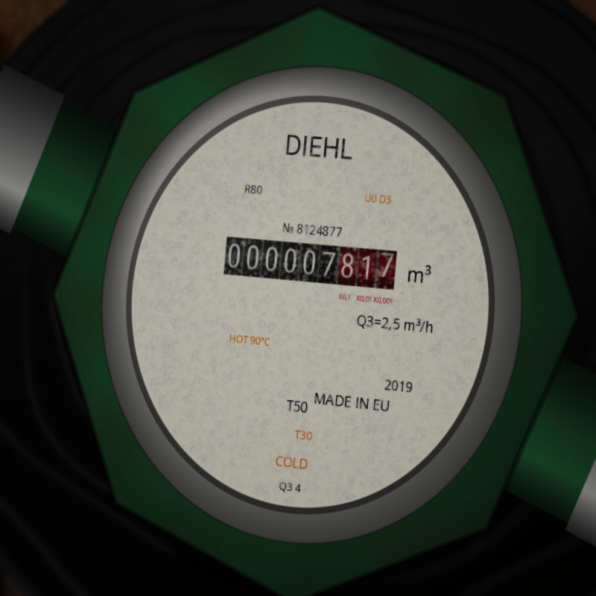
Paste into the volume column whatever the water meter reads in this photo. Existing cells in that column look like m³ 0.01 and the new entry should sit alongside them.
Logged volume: m³ 7.817
